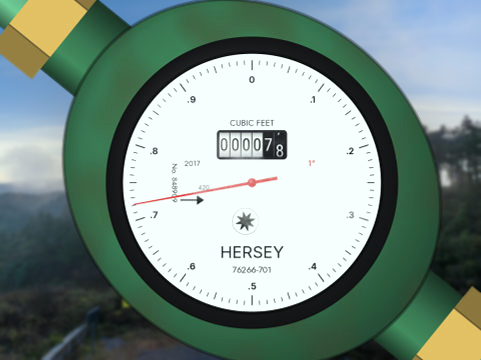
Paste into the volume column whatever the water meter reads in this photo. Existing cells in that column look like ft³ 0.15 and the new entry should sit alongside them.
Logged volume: ft³ 77.72
